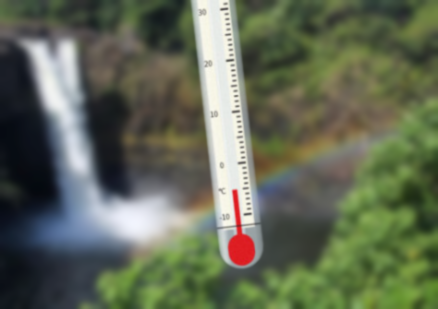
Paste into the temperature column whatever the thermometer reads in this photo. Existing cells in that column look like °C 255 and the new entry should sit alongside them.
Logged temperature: °C -5
